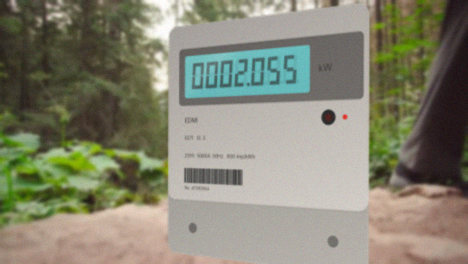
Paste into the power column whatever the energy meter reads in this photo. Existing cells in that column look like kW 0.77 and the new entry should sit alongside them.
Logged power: kW 2.055
